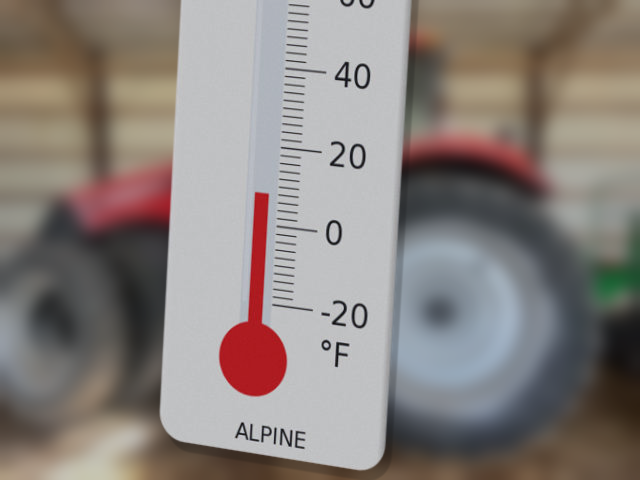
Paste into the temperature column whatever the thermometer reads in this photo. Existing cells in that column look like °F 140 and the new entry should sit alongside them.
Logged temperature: °F 8
